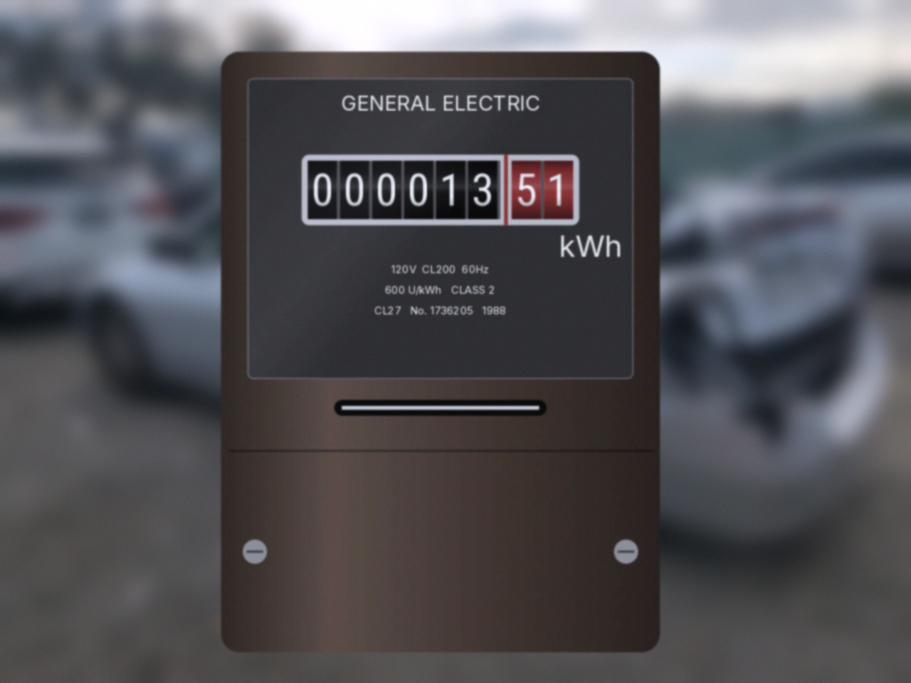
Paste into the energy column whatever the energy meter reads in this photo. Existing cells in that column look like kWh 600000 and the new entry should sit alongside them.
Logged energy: kWh 13.51
